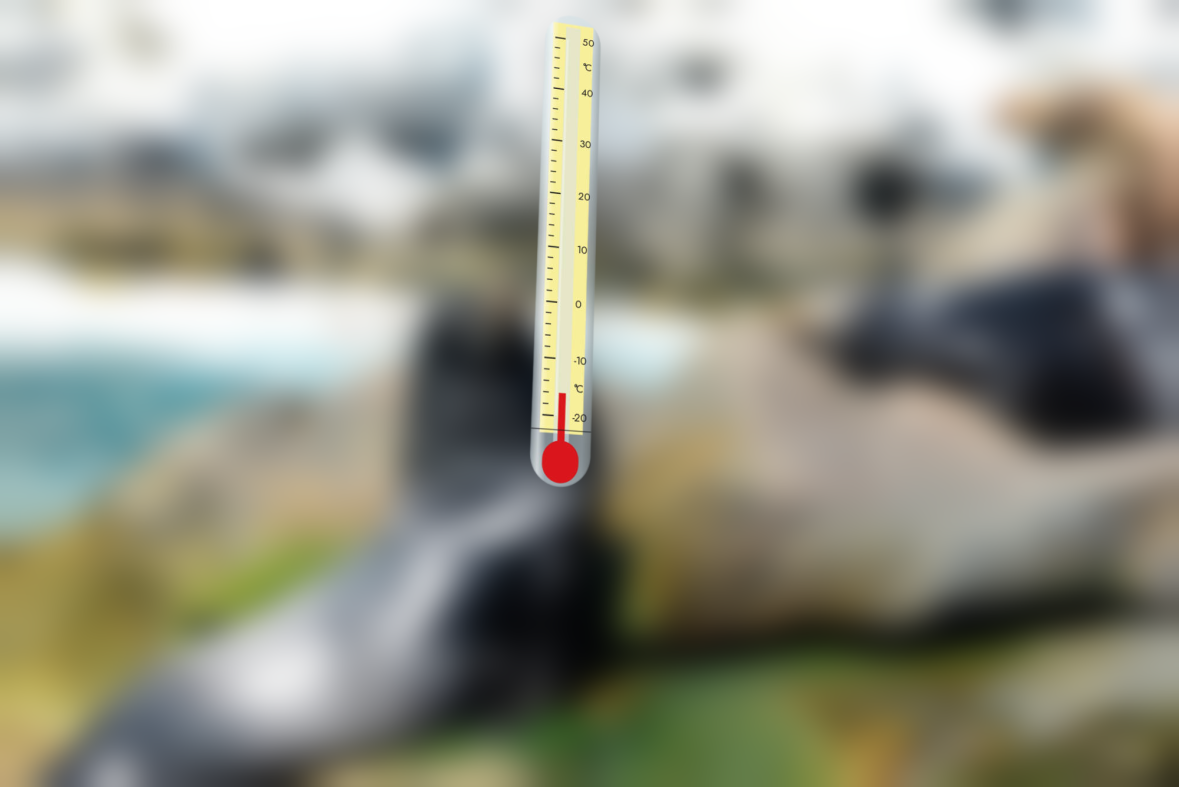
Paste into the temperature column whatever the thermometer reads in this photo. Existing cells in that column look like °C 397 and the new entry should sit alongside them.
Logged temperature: °C -16
